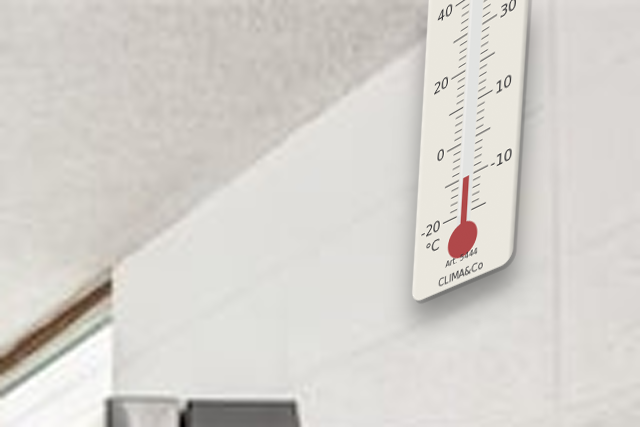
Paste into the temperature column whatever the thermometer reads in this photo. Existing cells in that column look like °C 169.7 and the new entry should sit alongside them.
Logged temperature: °C -10
